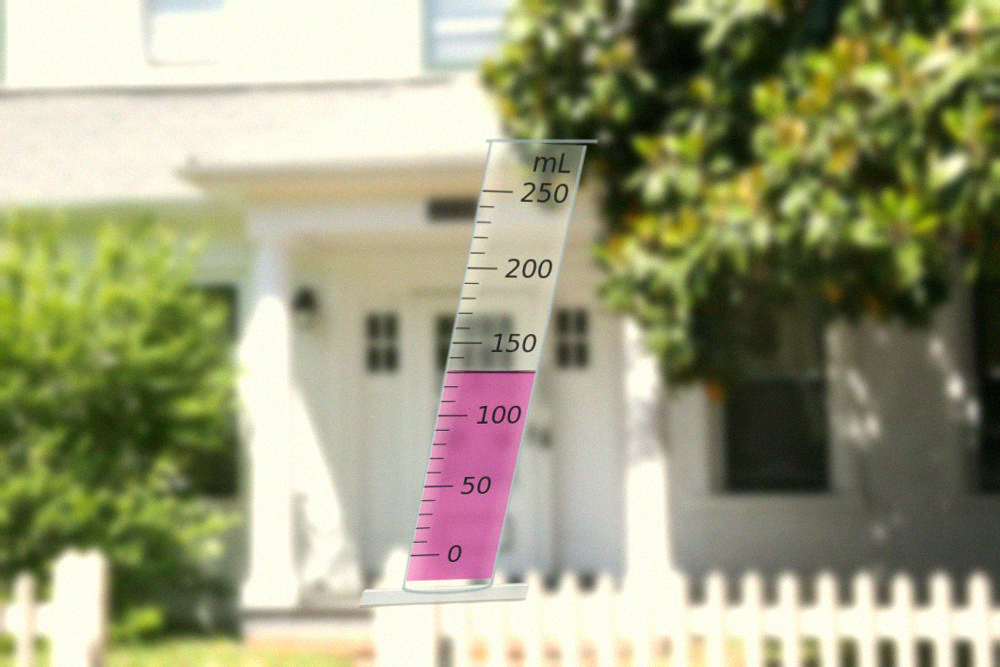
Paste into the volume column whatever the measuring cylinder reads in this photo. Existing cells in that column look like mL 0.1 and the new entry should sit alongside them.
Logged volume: mL 130
